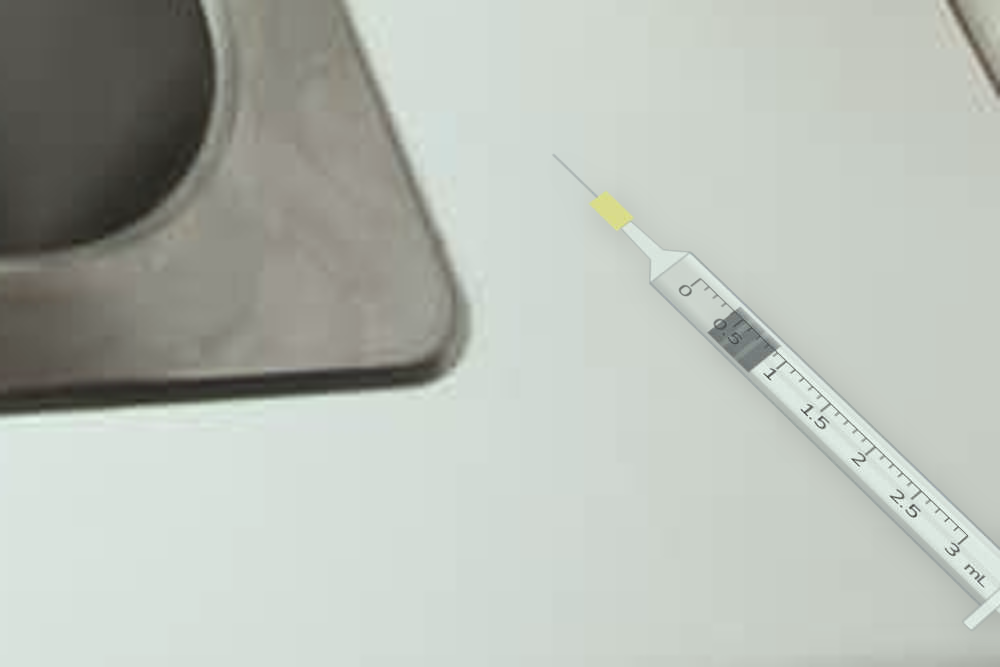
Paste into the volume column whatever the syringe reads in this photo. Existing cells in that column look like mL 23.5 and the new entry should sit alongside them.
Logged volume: mL 0.4
